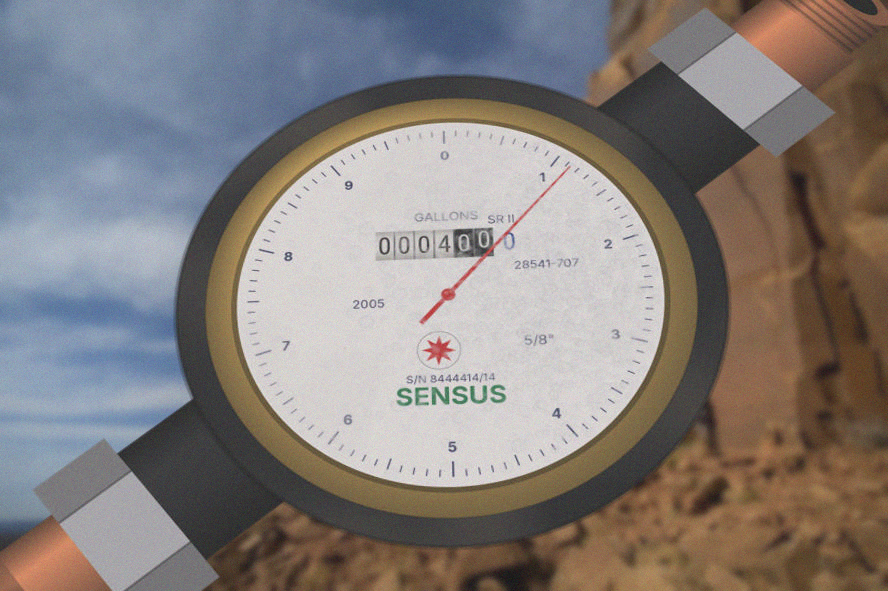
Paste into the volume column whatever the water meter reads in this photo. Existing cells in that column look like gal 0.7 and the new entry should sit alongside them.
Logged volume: gal 4001.1
